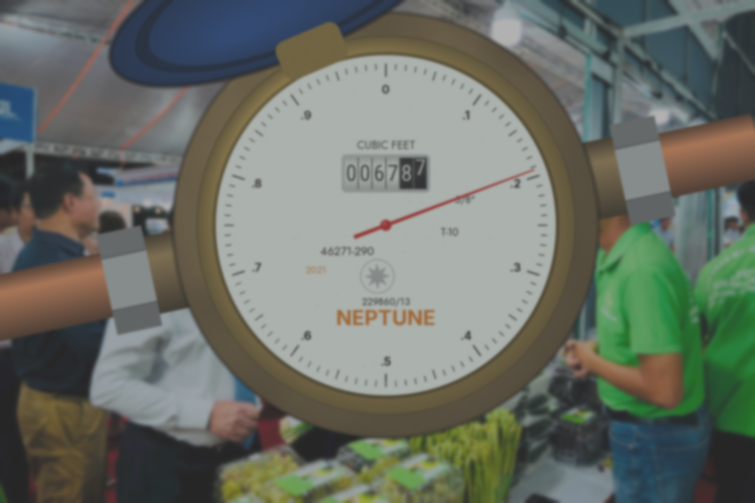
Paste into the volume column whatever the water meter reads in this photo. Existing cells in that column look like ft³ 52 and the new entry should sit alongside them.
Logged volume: ft³ 6787.19
